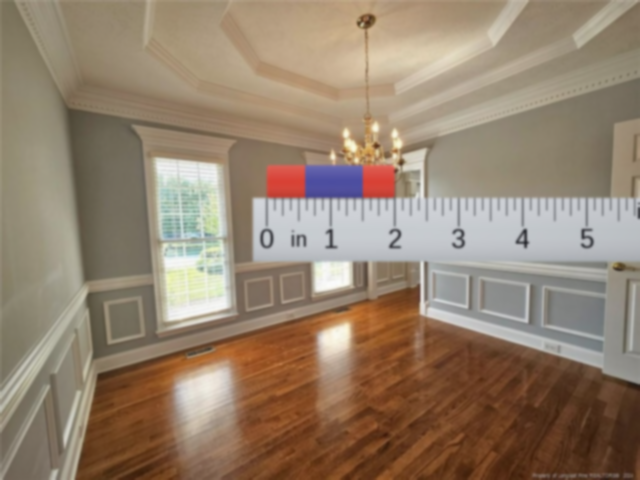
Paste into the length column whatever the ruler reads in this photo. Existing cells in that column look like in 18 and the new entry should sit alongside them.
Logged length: in 2
